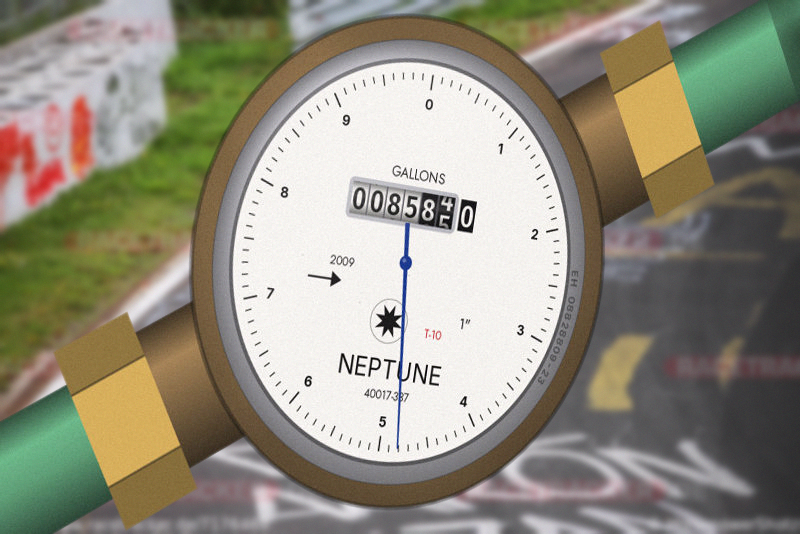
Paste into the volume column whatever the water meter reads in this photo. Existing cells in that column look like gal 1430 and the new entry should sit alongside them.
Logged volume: gal 85844.8
